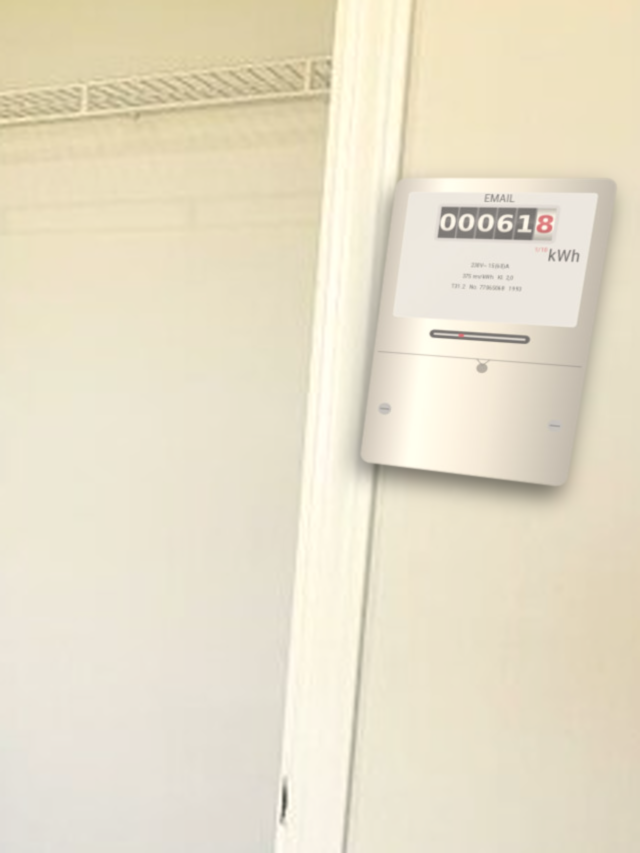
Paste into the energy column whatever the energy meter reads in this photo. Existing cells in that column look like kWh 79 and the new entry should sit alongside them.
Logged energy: kWh 61.8
